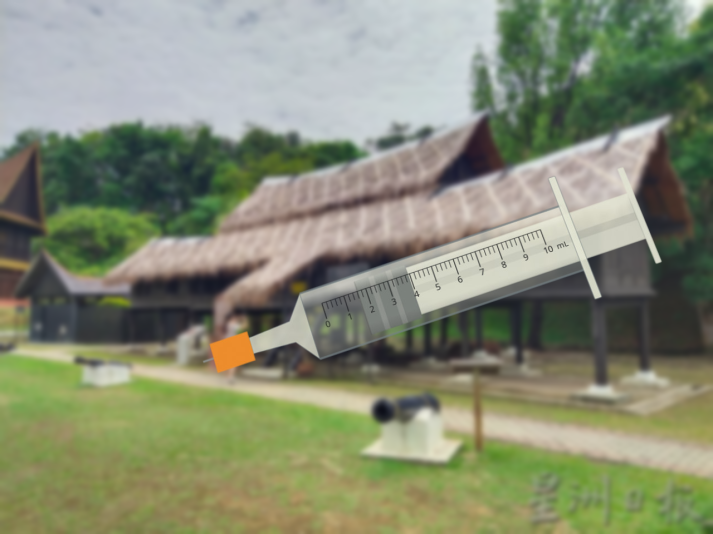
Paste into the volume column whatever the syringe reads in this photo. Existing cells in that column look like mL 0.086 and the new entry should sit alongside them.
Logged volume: mL 1.6
